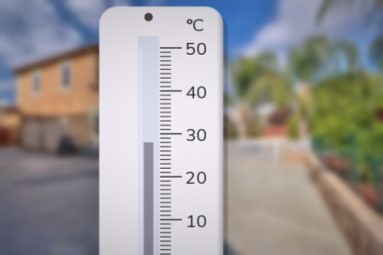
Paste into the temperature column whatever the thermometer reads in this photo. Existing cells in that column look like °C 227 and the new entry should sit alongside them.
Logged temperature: °C 28
